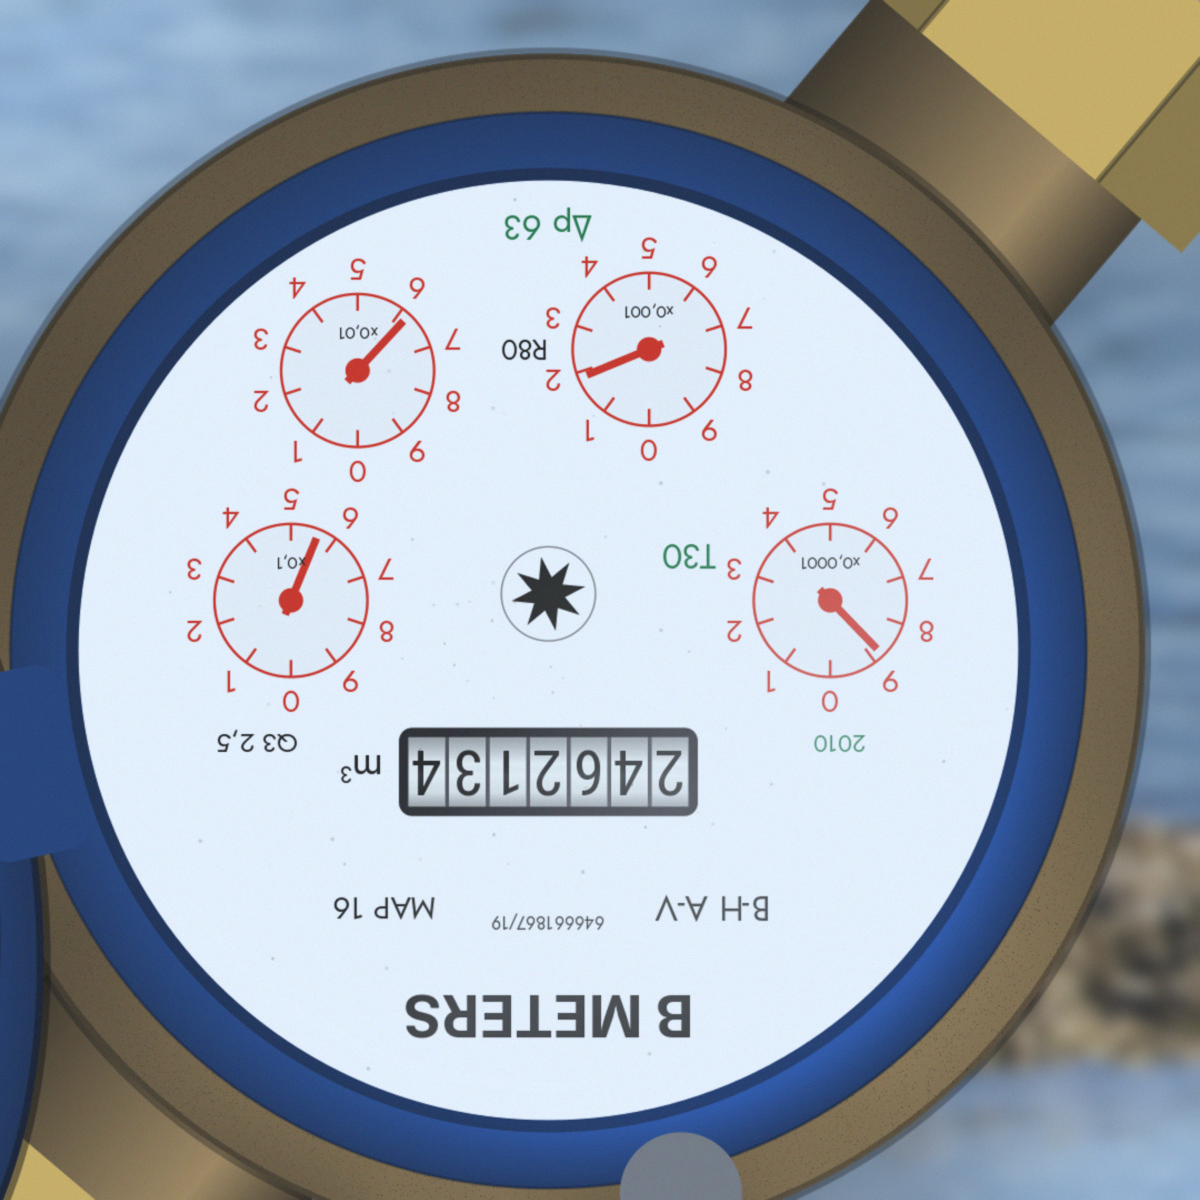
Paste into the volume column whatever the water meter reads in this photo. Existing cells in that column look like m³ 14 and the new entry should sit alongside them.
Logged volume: m³ 2462134.5618
